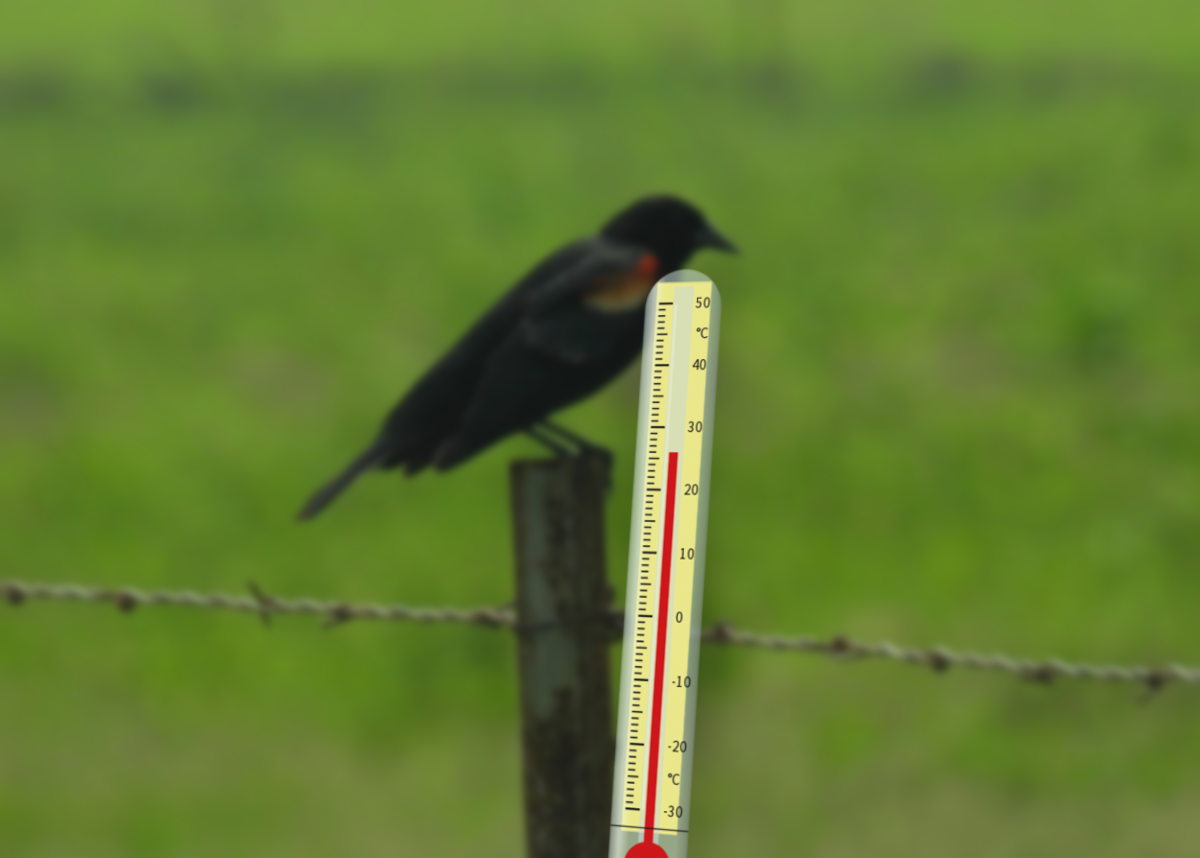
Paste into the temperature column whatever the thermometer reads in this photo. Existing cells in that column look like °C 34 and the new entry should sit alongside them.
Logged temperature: °C 26
